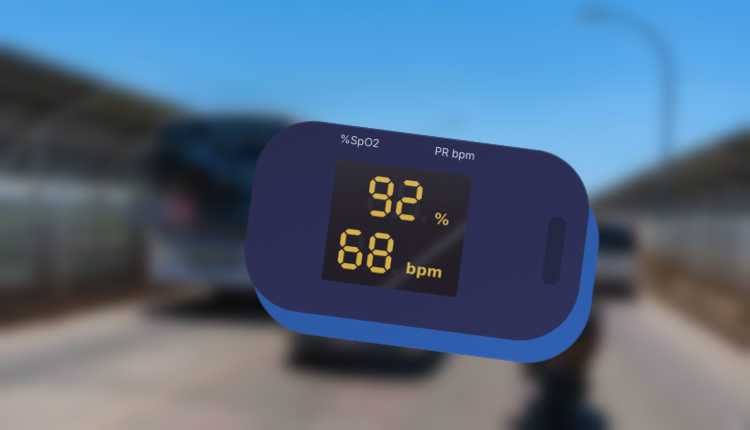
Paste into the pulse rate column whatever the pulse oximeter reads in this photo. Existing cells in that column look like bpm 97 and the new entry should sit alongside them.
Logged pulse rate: bpm 68
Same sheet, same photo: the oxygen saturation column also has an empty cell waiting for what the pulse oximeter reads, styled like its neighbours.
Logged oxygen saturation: % 92
